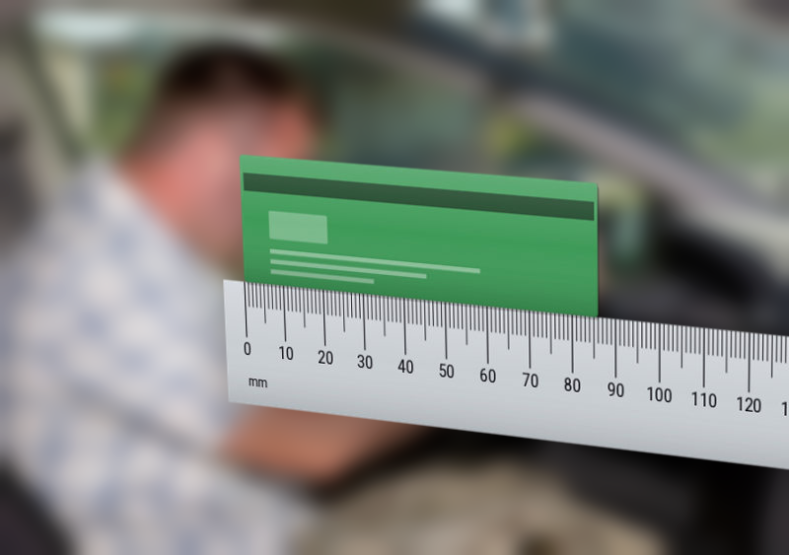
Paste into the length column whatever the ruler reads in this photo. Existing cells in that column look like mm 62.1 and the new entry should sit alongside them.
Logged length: mm 86
